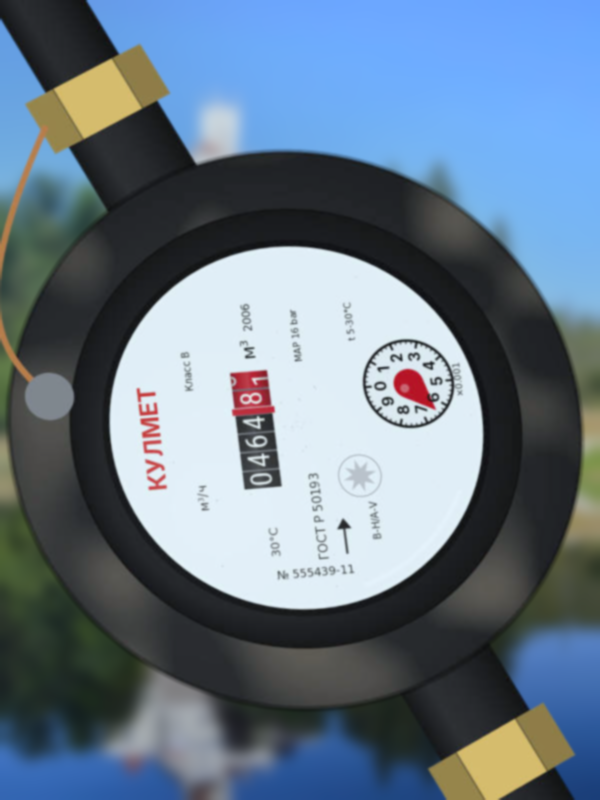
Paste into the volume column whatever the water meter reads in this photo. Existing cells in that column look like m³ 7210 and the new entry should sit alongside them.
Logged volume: m³ 464.806
